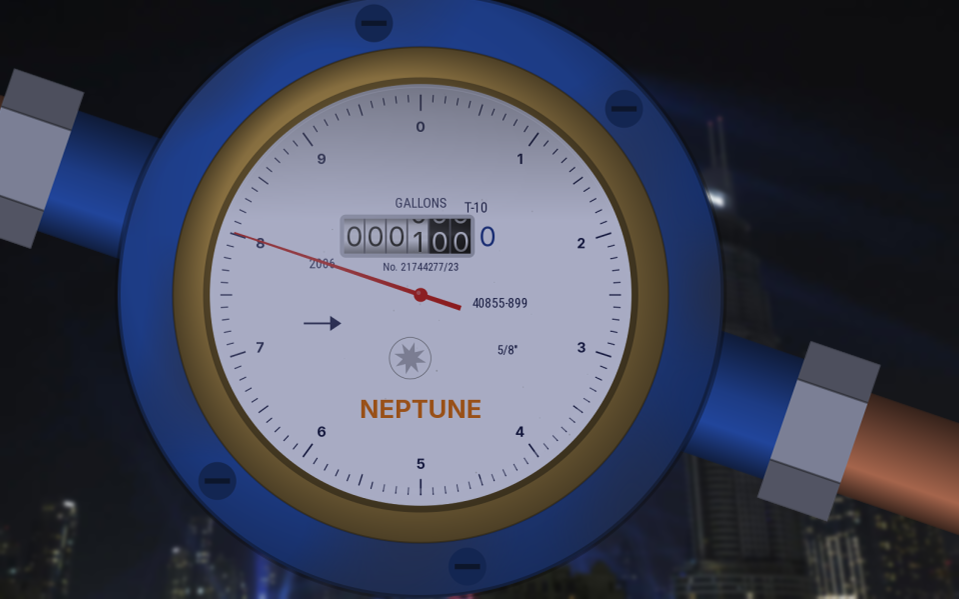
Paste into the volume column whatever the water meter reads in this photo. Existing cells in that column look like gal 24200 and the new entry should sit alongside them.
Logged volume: gal 998.0
